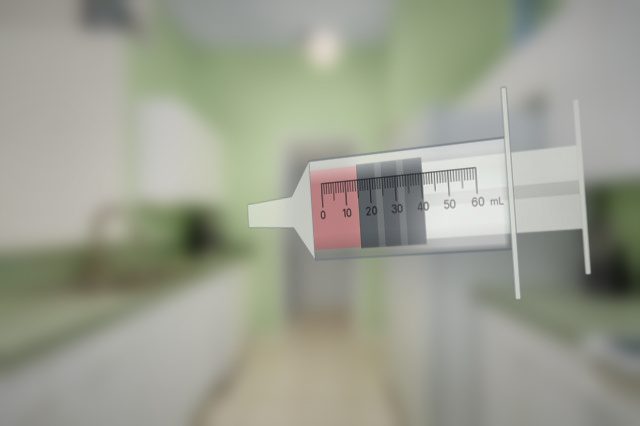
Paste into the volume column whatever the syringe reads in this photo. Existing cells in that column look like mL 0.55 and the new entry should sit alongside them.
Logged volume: mL 15
